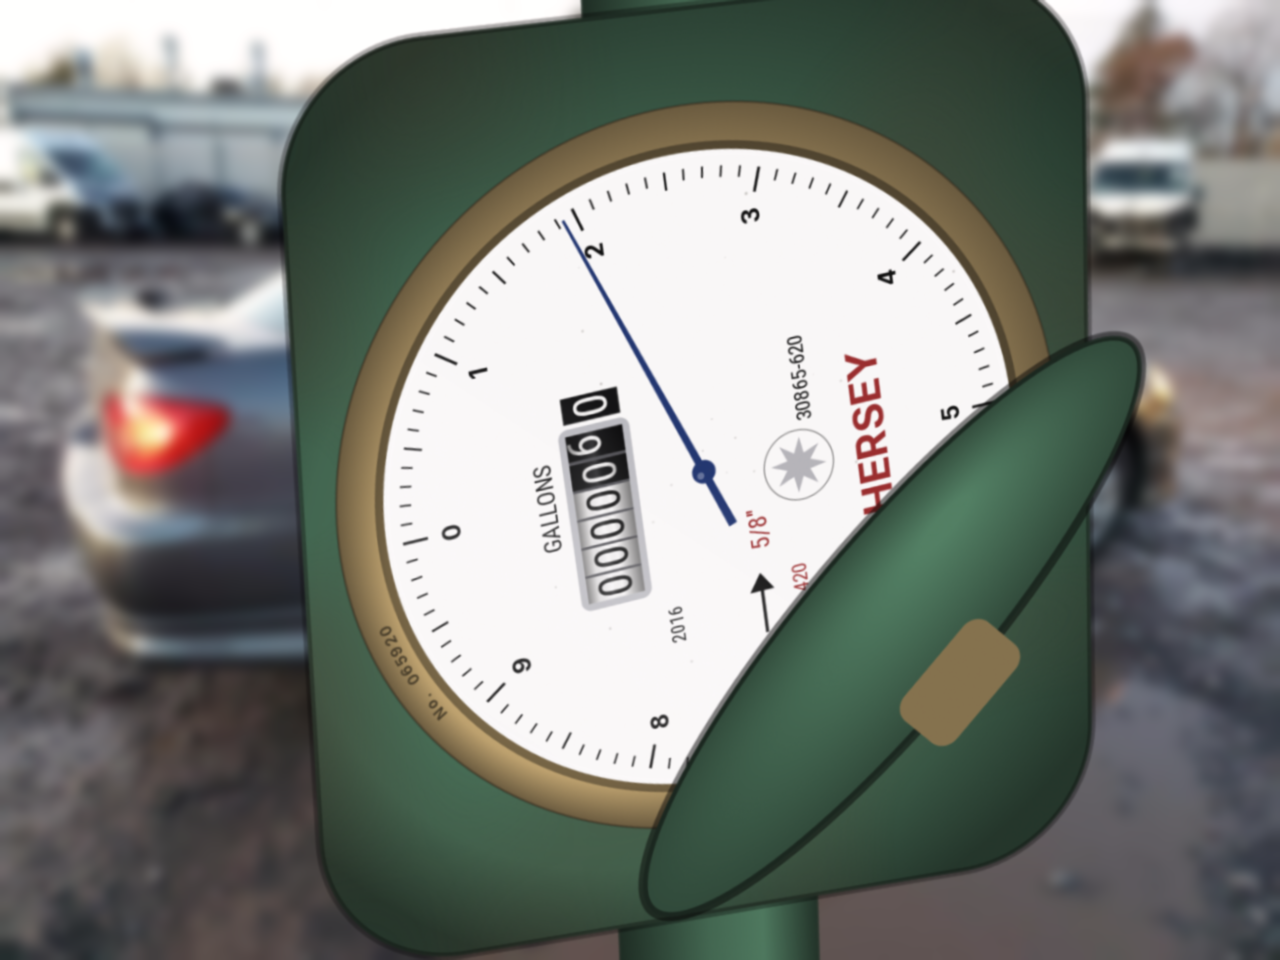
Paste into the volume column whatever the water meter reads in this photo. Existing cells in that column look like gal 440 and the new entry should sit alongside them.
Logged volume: gal 61.9
